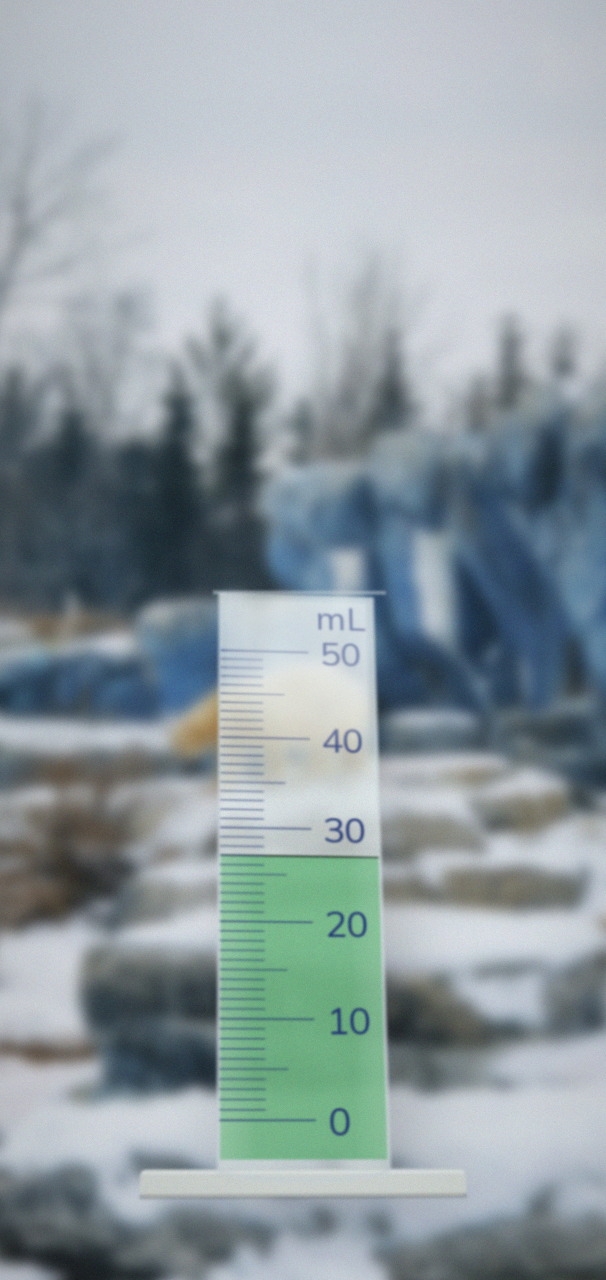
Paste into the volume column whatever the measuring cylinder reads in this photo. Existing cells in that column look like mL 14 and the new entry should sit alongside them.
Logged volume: mL 27
